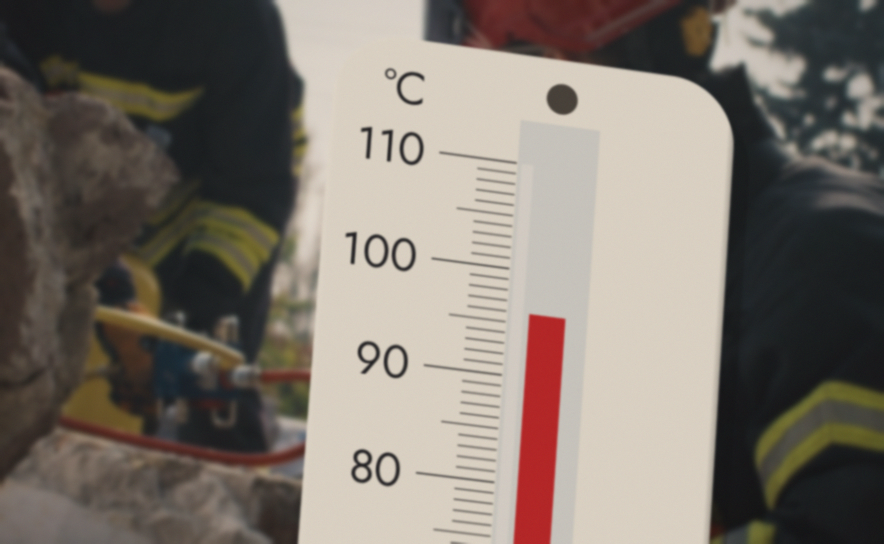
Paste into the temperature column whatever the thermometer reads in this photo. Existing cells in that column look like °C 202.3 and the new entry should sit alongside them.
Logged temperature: °C 96
